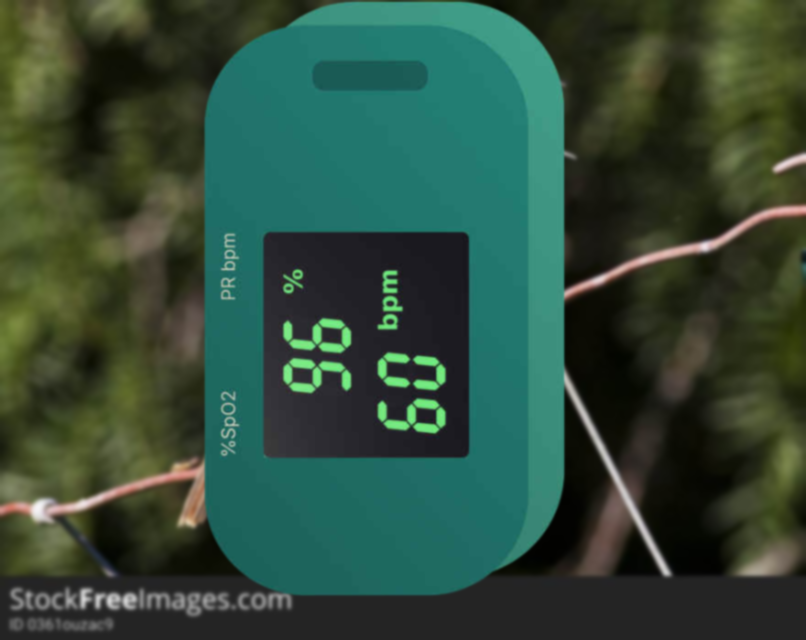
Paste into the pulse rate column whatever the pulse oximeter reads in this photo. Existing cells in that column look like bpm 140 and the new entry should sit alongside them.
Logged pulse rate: bpm 60
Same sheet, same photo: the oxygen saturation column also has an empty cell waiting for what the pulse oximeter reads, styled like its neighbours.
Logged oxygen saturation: % 96
